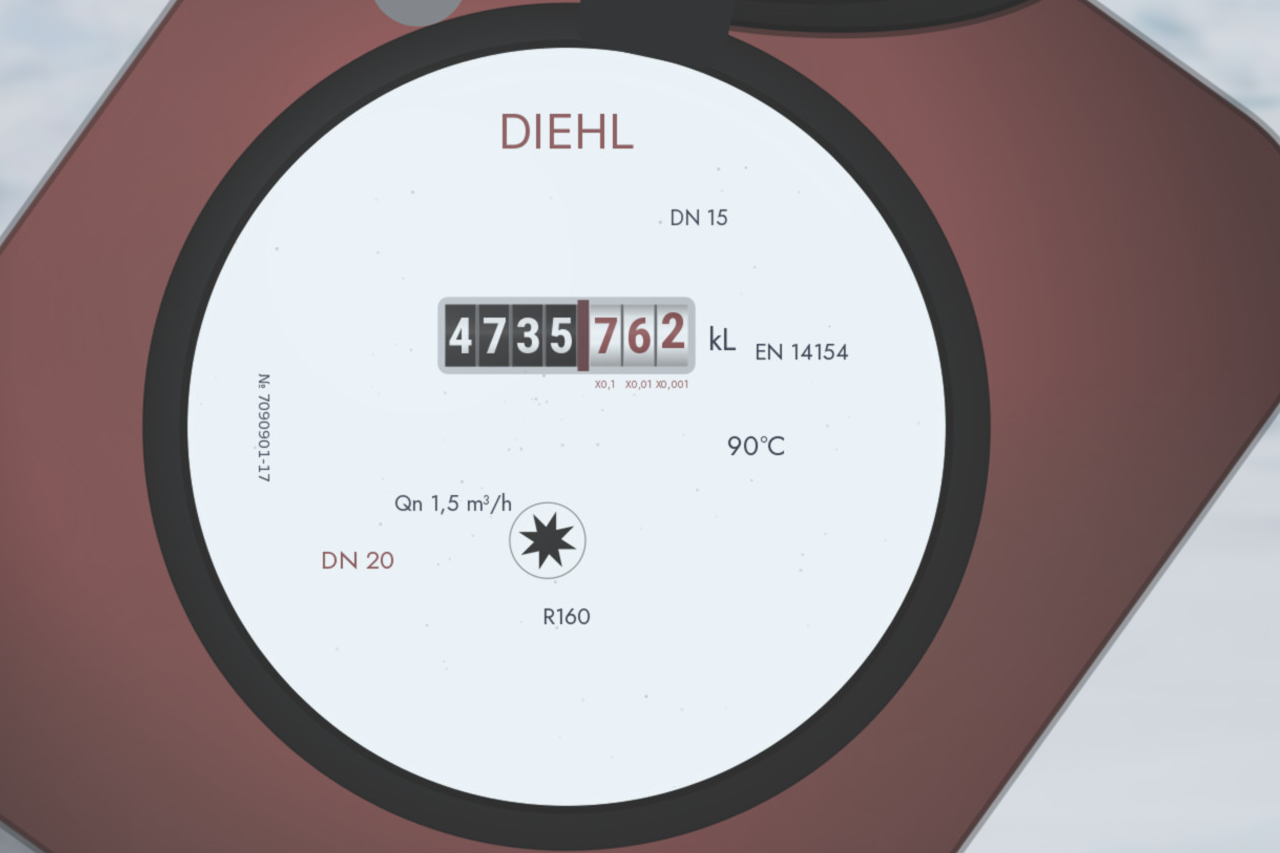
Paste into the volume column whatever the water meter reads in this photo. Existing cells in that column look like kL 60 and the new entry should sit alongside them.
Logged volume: kL 4735.762
